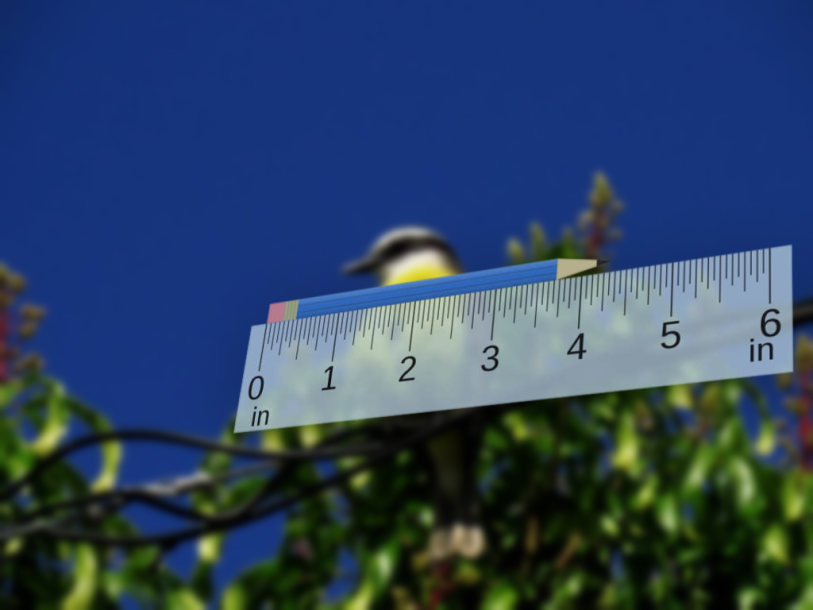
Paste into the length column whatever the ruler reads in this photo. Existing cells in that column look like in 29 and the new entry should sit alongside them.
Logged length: in 4.3125
